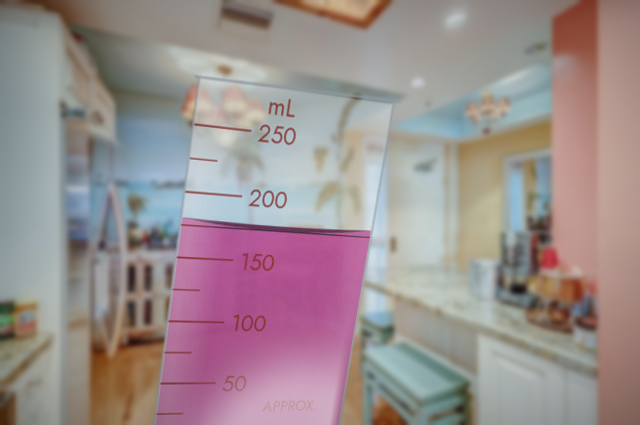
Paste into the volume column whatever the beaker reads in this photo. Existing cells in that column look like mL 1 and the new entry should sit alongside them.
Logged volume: mL 175
